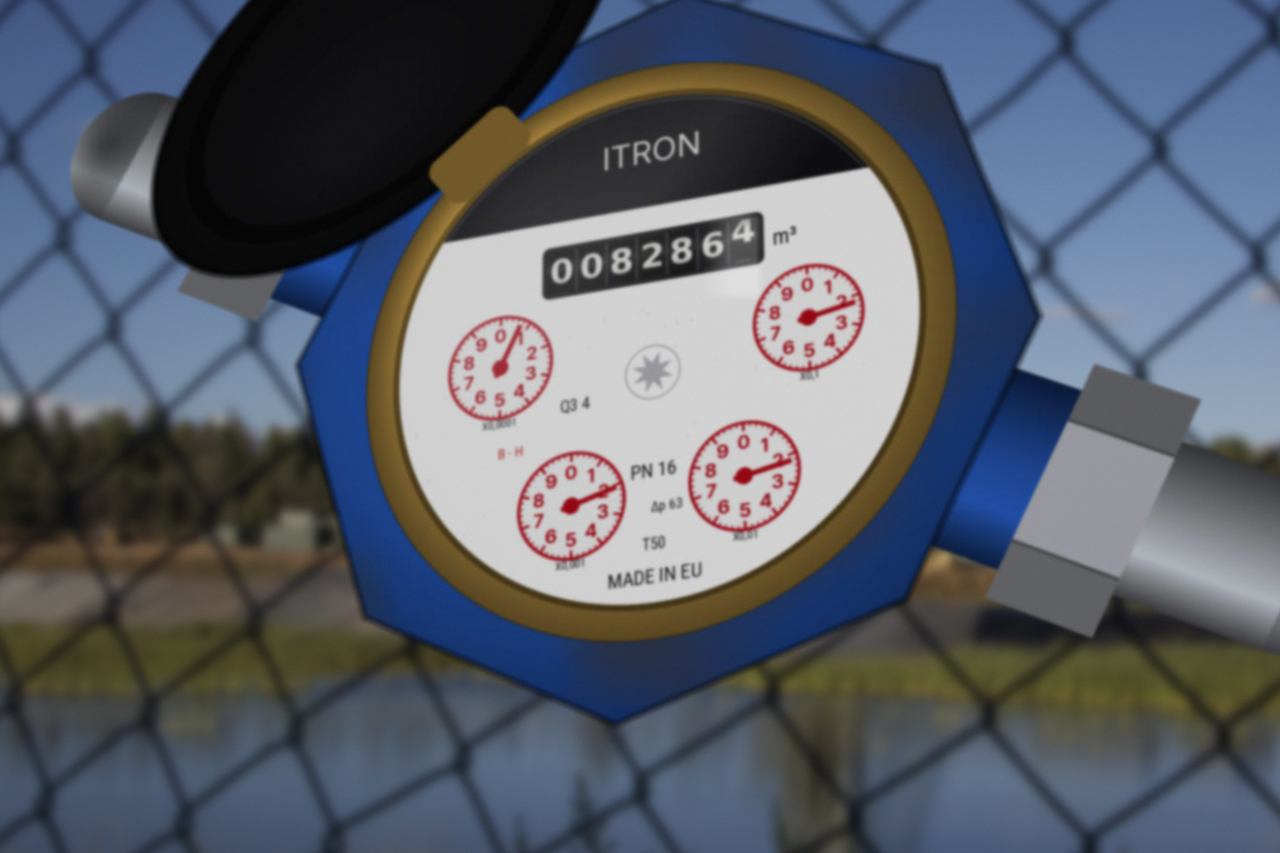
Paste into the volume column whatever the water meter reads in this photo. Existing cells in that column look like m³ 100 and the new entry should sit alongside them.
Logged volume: m³ 82864.2220
